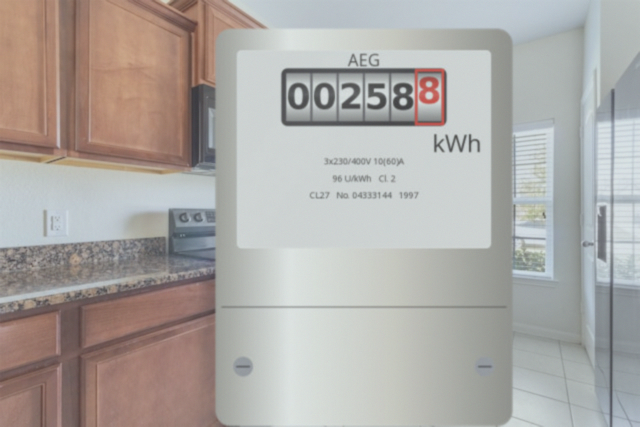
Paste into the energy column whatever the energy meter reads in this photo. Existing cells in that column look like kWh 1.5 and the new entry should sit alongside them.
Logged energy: kWh 258.8
